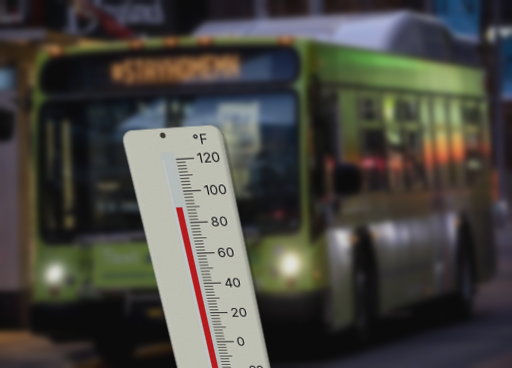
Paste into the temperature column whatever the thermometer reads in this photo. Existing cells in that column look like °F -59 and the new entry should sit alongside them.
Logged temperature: °F 90
